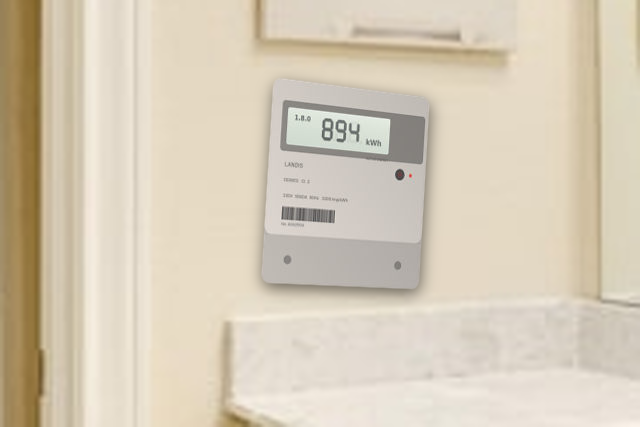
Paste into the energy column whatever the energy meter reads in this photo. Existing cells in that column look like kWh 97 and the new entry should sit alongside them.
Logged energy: kWh 894
